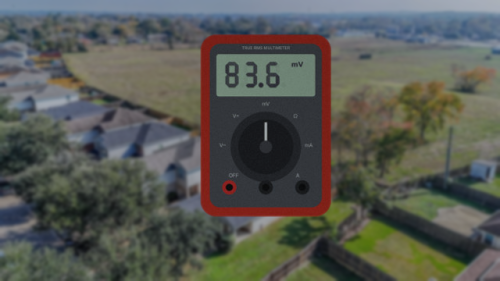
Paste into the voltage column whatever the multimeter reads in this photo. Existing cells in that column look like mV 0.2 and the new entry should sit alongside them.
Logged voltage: mV 83.6
